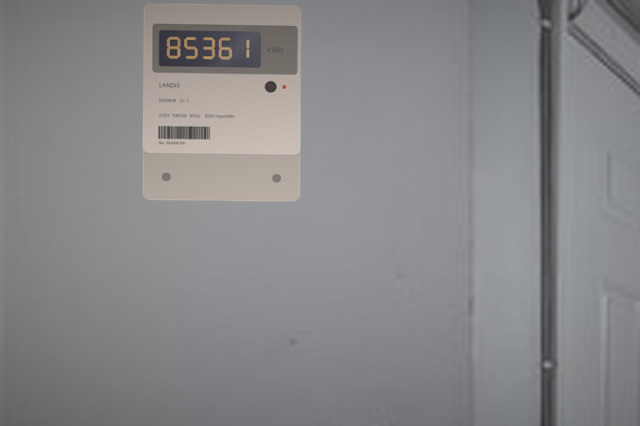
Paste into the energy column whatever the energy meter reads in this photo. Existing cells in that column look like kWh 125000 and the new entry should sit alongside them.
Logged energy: kWh 85361
